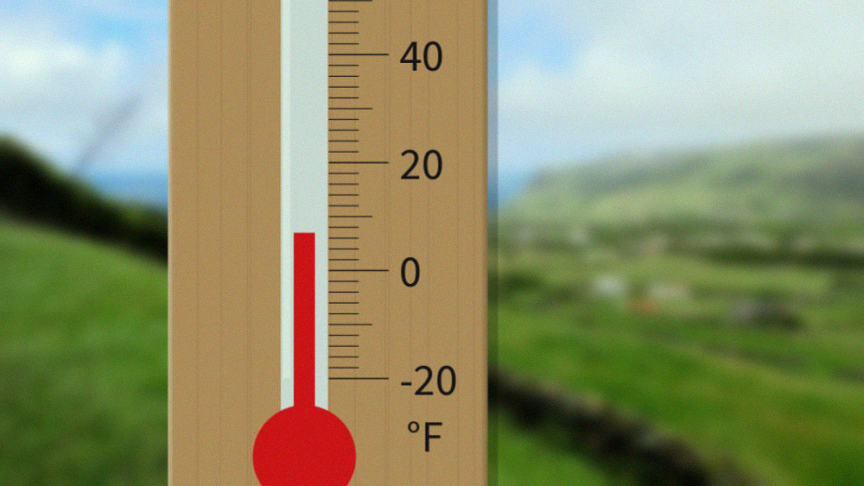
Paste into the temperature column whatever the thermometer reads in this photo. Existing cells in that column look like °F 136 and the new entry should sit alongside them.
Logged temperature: °F 7
